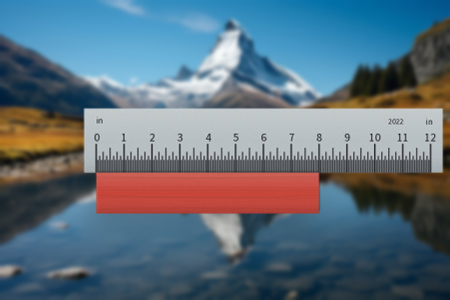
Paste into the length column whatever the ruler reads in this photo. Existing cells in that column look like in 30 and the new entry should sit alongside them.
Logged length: in 8
